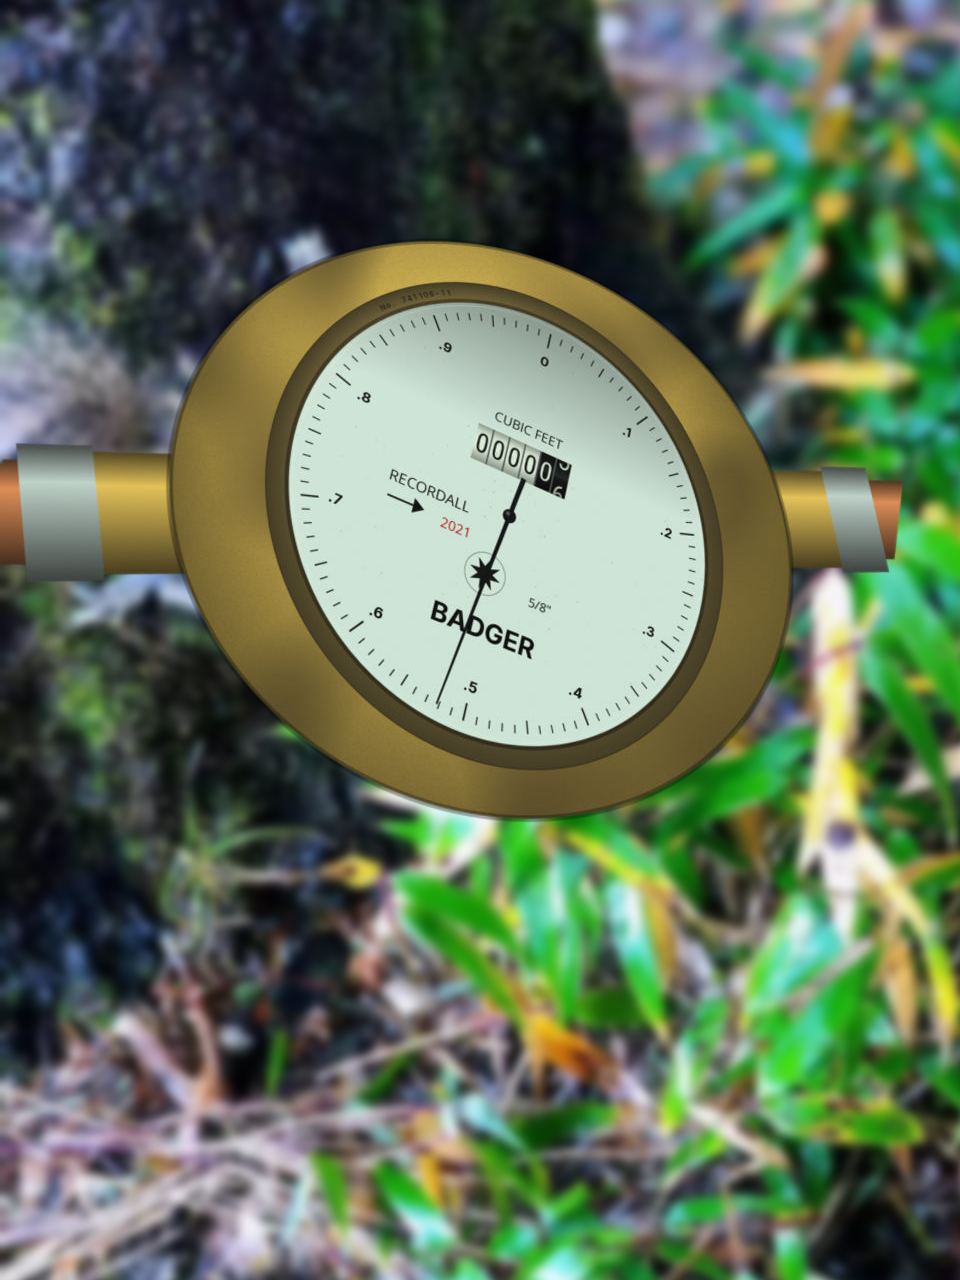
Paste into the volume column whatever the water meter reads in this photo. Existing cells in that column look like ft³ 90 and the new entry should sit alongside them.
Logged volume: ft³ 5.52
